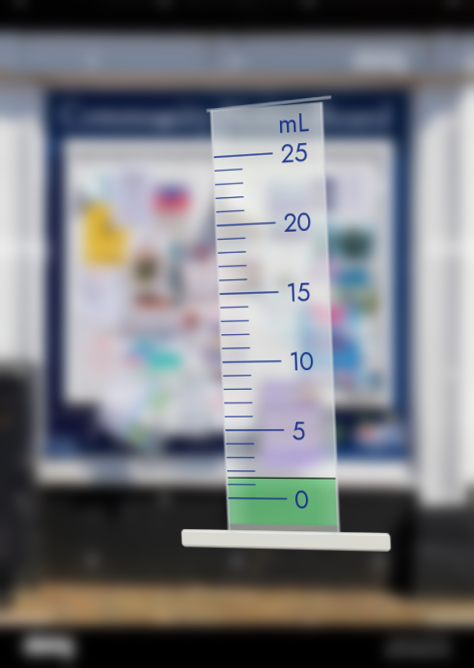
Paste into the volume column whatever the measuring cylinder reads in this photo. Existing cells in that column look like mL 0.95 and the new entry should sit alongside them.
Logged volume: mL 1.5
